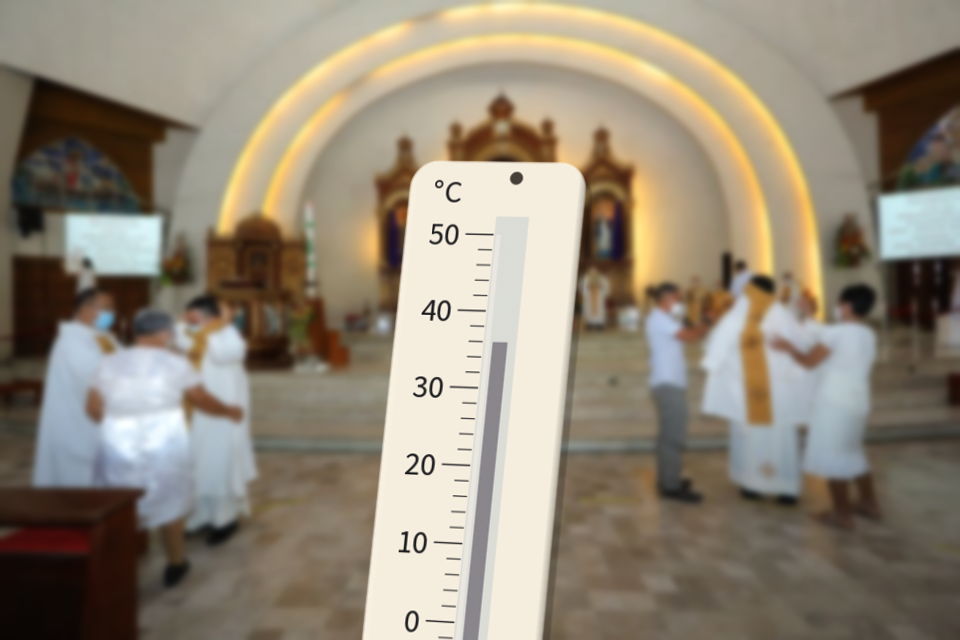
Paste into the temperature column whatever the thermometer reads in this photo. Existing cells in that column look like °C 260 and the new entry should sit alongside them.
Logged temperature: °C 36
